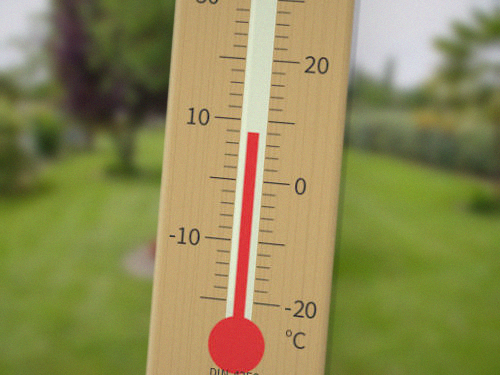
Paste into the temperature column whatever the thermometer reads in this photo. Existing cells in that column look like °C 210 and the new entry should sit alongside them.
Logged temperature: °C 8
